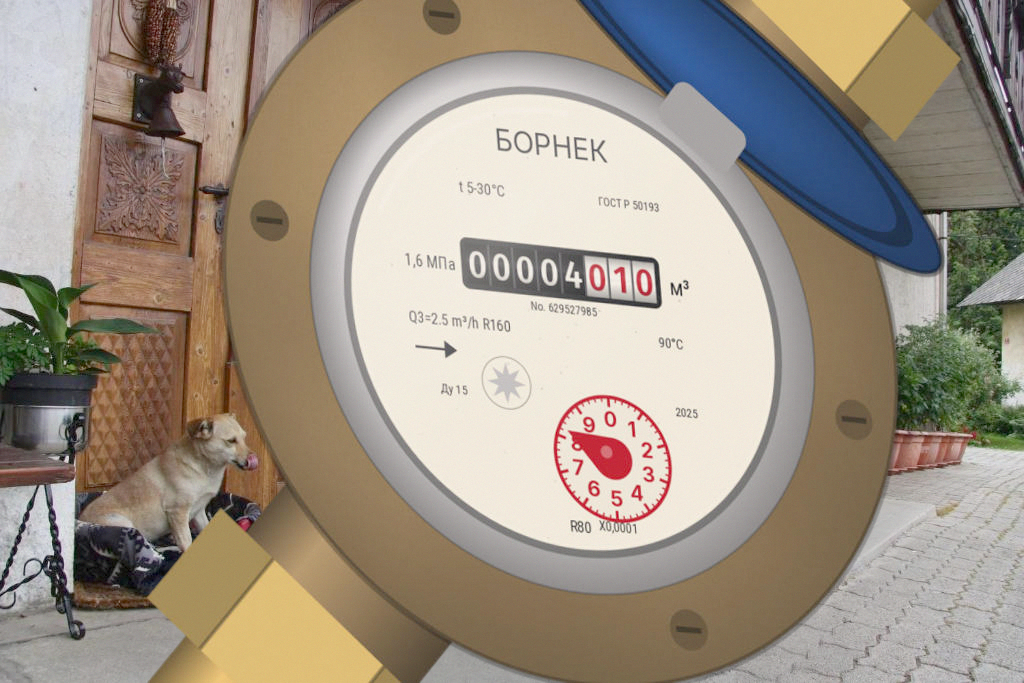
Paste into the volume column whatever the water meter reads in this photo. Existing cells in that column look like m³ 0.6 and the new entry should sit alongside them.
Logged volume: m³ 4.0108
